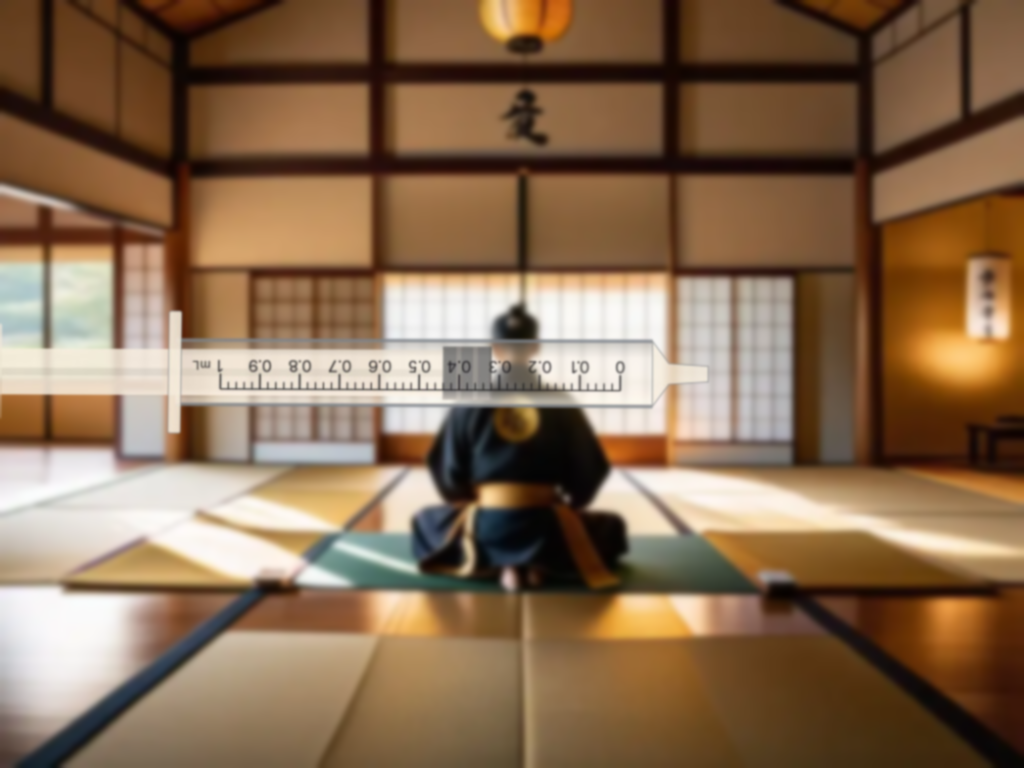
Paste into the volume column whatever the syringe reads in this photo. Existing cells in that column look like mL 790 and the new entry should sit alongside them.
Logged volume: mL 0.32
